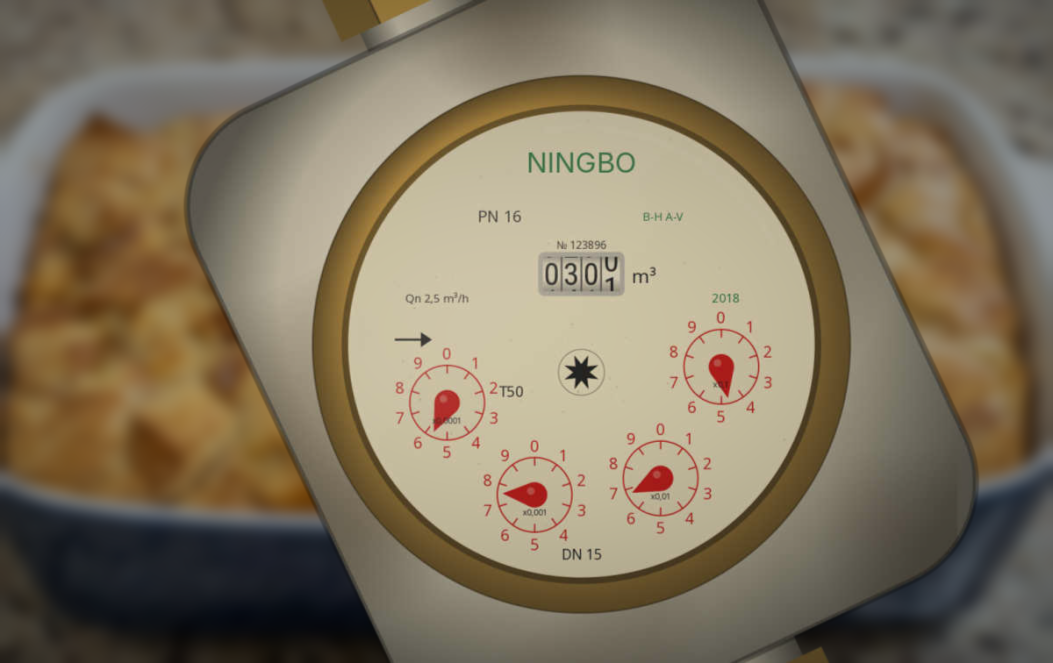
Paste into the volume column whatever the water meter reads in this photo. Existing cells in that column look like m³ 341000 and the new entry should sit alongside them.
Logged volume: m³ 300.4675
